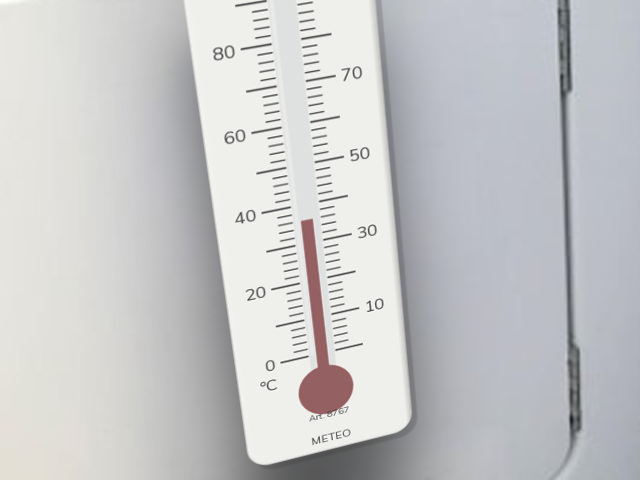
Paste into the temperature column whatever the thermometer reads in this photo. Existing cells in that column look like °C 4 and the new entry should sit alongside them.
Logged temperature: °C 36
